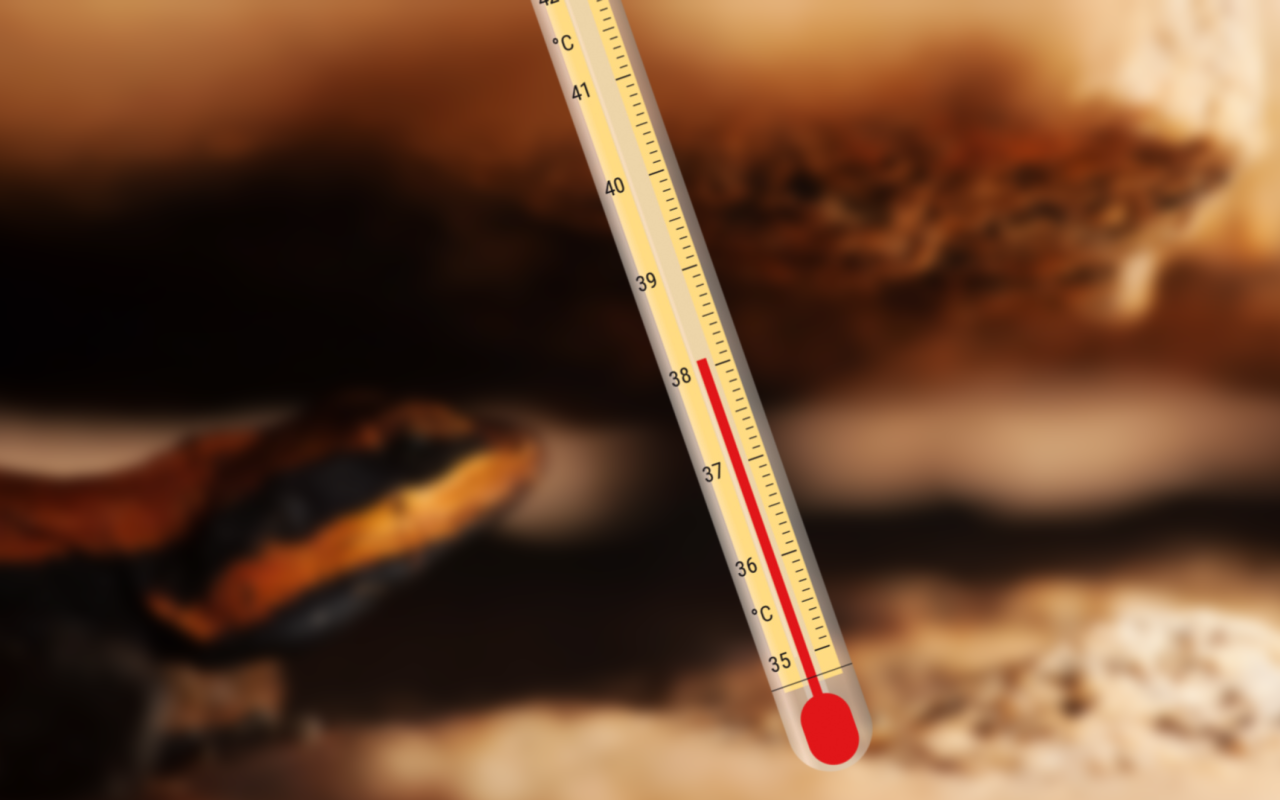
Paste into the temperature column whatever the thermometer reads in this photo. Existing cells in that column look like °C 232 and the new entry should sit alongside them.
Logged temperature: °C 38.1
